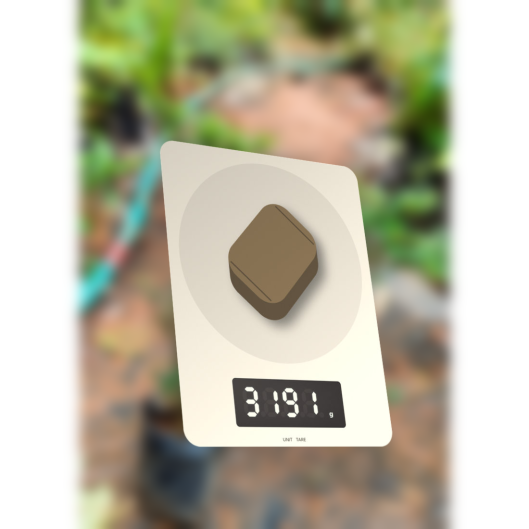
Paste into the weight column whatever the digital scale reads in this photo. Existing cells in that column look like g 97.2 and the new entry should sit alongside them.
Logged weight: g 3191
